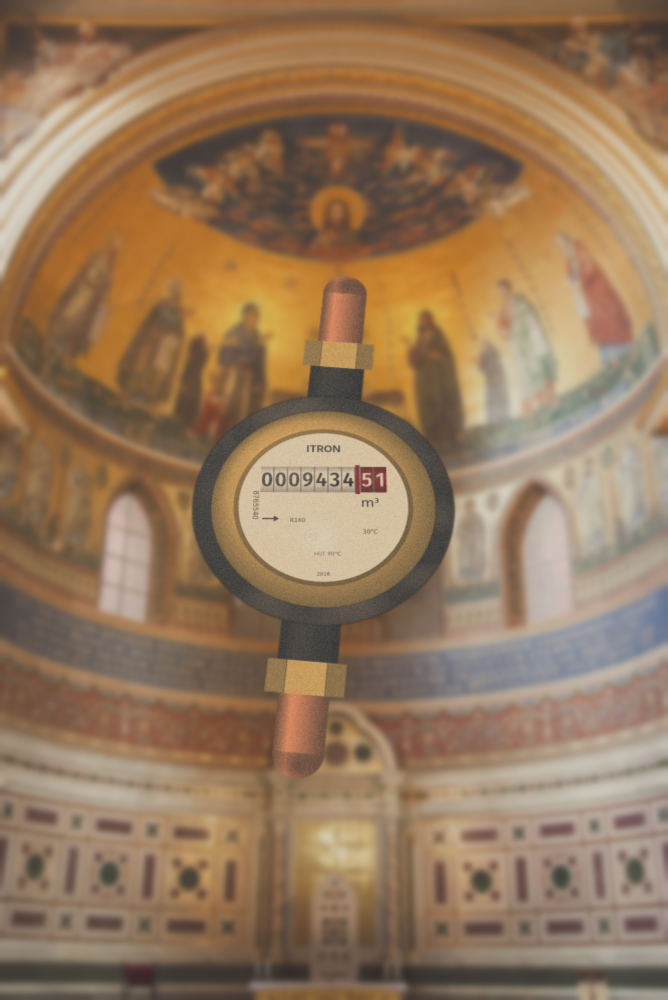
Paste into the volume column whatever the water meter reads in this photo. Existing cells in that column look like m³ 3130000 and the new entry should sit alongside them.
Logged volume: m³ 9434.51
